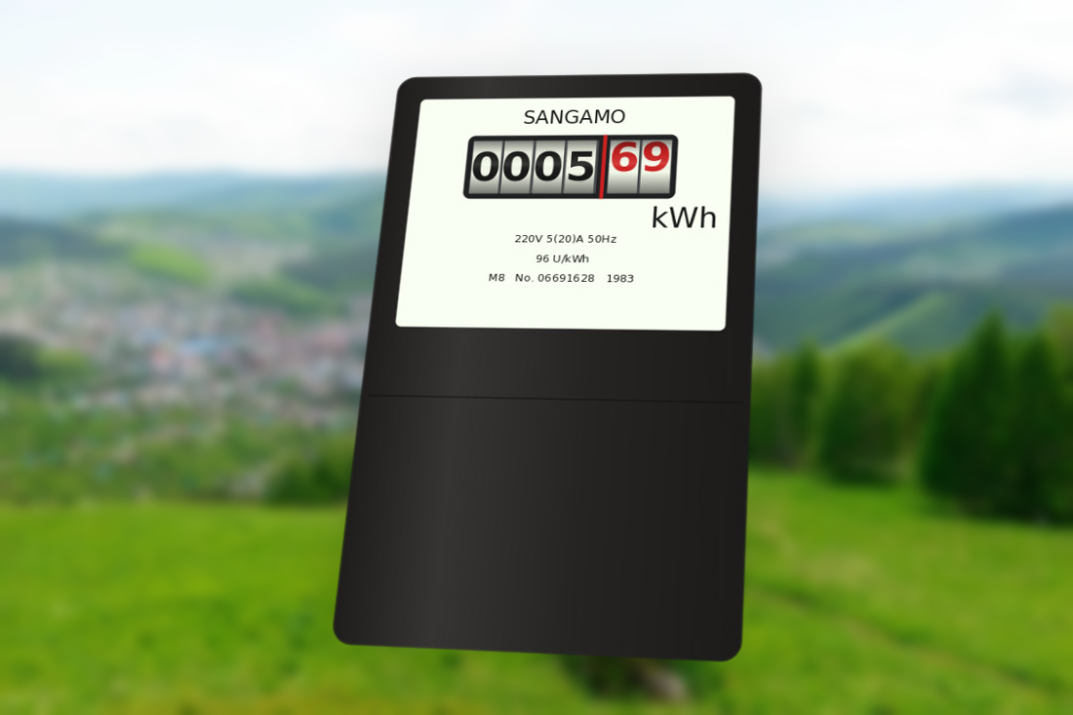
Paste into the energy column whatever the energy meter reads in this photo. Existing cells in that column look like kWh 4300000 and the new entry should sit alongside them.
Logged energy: kWh 5.69
